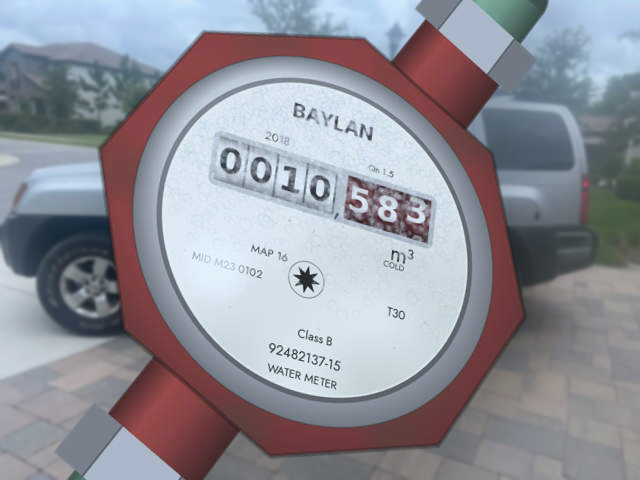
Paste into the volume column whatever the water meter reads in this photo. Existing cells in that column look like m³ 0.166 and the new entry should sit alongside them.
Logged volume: m³ 10.583
